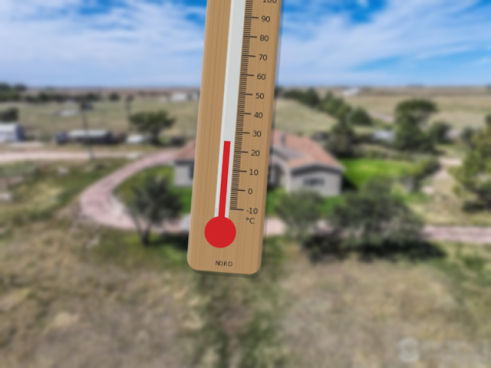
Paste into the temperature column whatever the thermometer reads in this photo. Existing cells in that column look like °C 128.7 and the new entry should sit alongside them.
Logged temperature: °C 25
